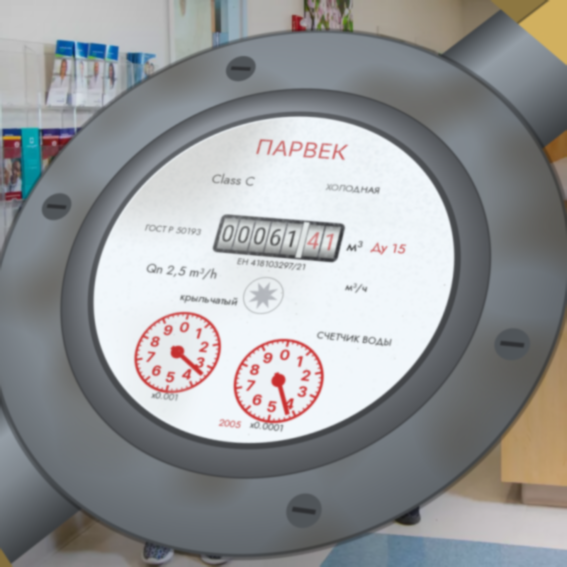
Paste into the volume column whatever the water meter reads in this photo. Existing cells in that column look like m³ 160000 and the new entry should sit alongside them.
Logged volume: m³ 61.4134
